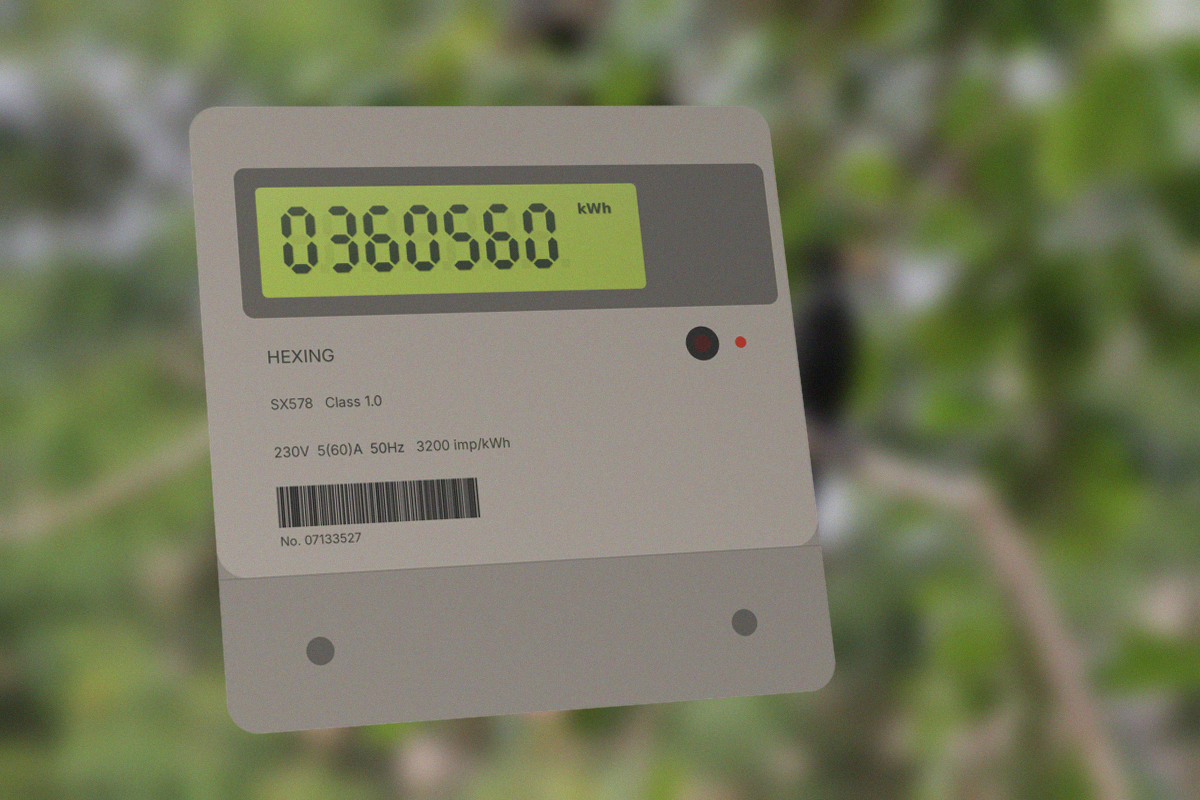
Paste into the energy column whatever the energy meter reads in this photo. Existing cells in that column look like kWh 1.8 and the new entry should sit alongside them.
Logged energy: kWh 360560
